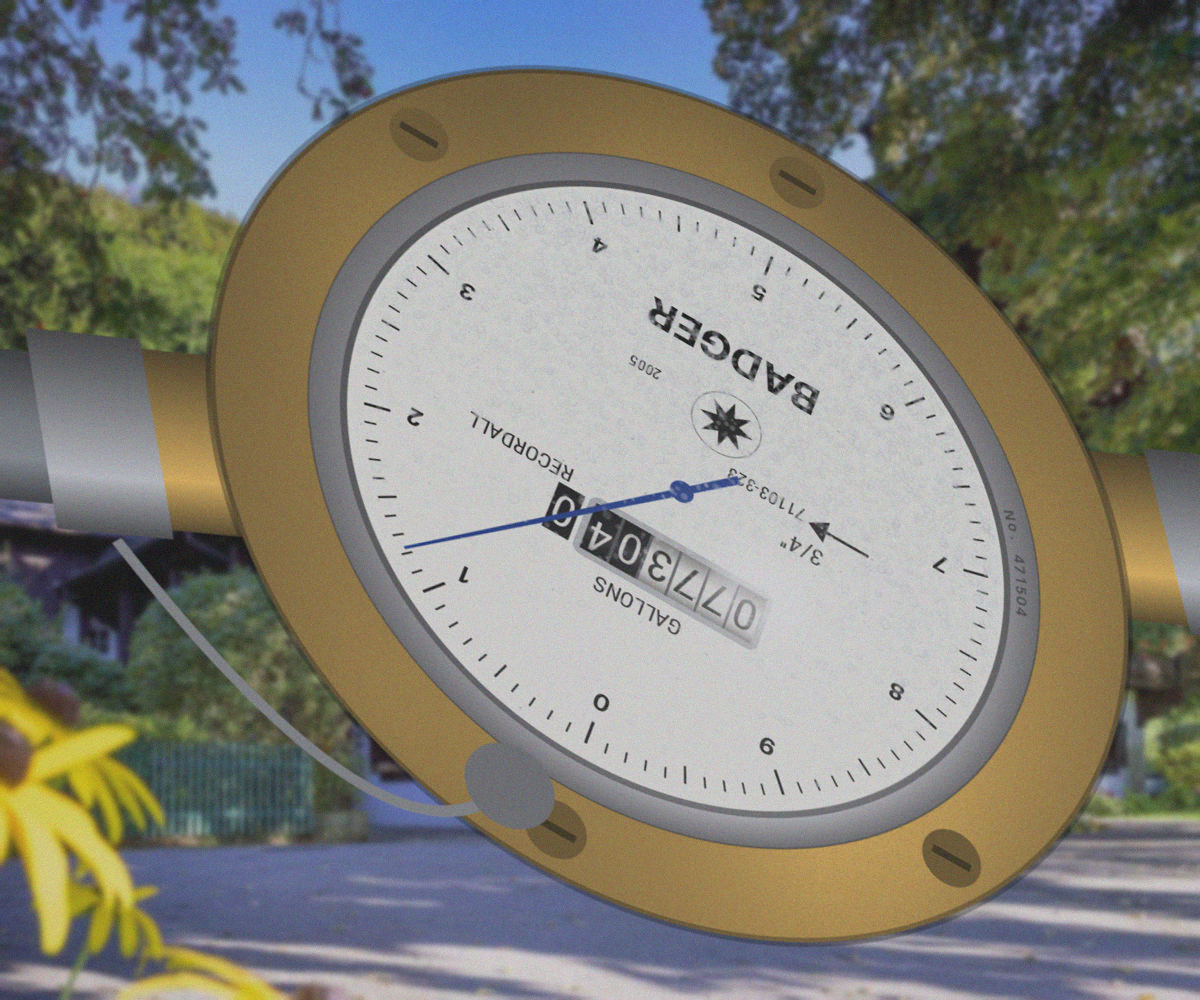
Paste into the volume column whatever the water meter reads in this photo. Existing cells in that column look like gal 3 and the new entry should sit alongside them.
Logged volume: gal 773041.2
